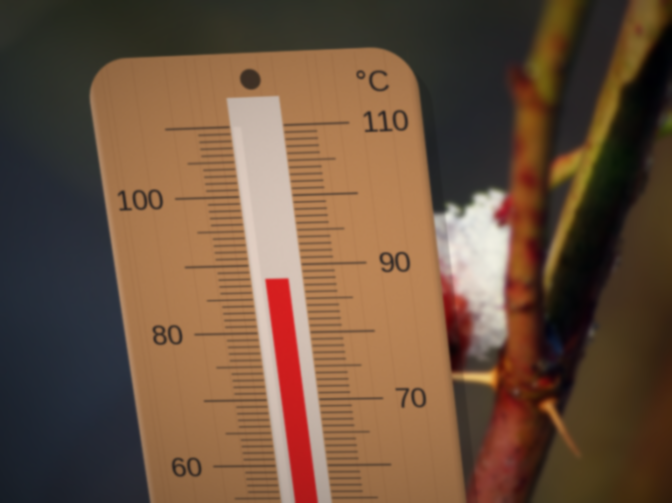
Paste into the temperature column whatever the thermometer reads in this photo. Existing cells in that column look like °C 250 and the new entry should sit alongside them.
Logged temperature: °C 88
